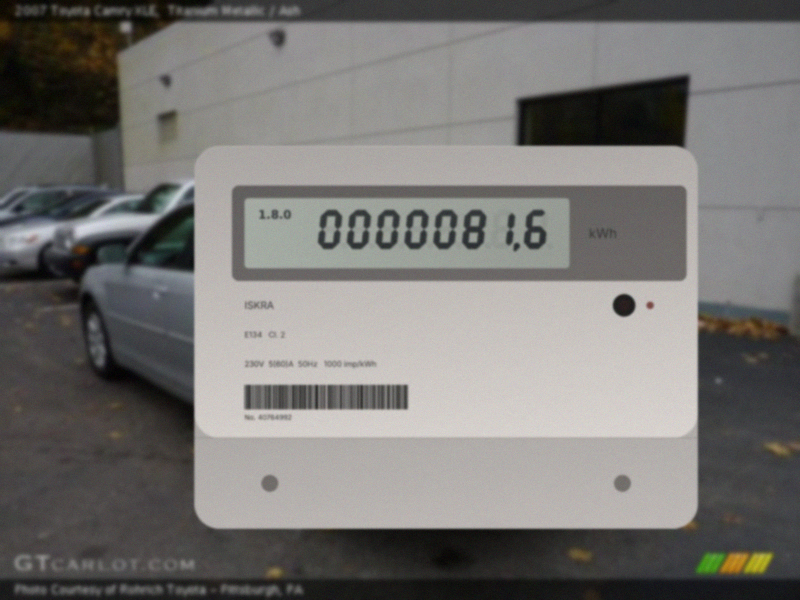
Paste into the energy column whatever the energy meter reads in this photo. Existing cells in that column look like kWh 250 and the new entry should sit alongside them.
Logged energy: kWh 81.6
